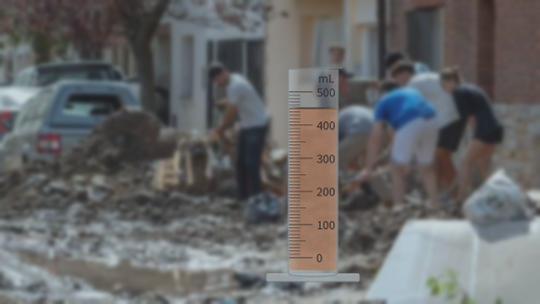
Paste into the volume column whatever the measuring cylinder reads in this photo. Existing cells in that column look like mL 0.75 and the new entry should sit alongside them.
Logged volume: mL 450
